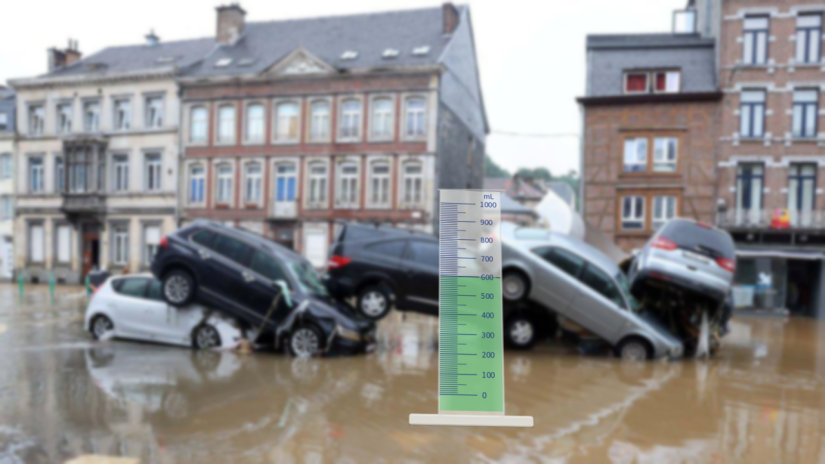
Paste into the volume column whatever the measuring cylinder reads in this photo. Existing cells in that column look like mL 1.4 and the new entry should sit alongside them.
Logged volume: mL 600
